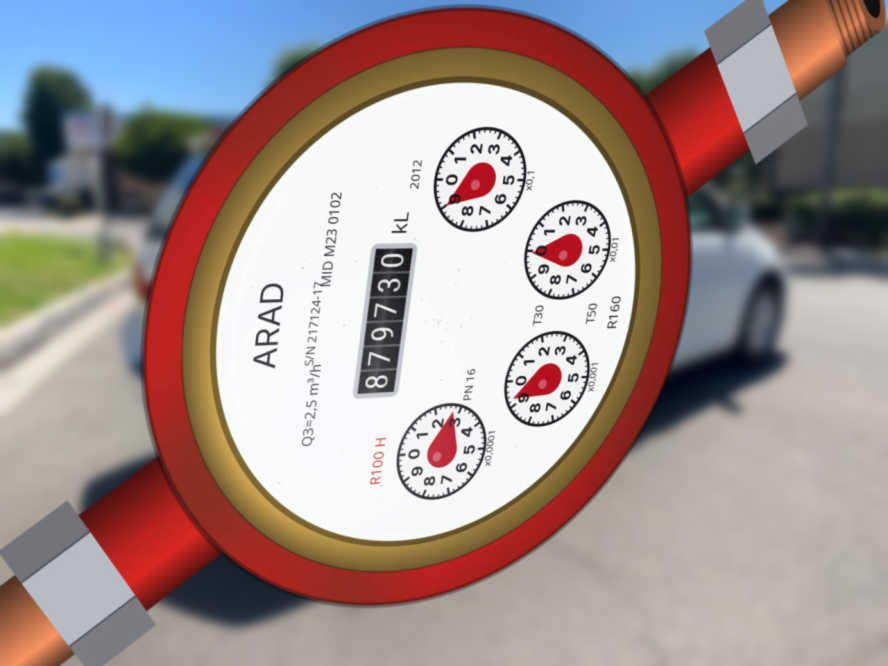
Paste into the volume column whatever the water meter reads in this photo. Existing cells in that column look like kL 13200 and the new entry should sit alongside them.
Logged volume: kL 879730.8992
